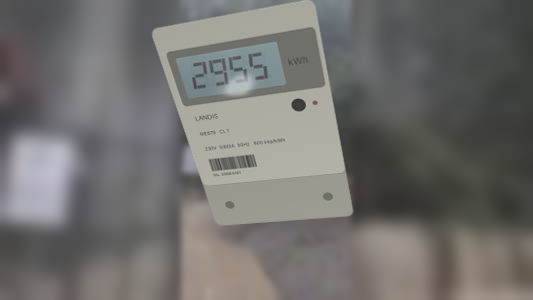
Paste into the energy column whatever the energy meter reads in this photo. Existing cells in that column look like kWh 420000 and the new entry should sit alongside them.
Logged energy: kWh 2955
